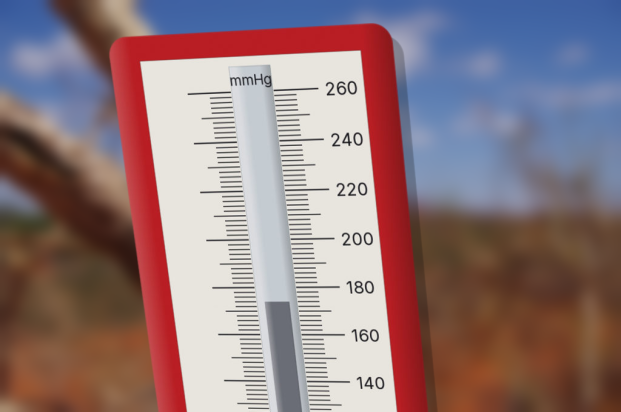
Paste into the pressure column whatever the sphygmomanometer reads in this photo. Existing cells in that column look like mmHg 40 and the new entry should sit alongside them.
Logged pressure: mmHg 174
